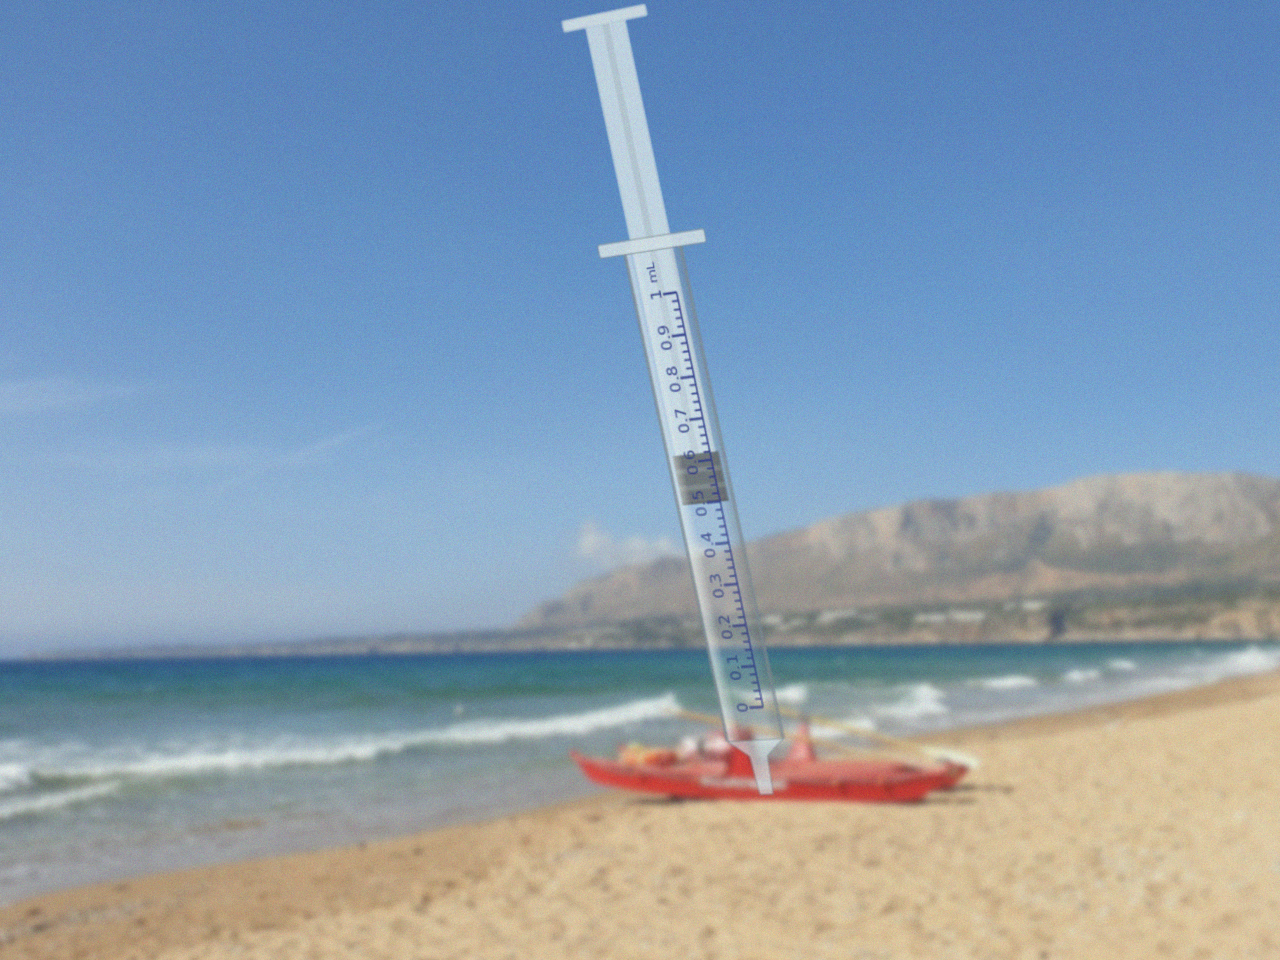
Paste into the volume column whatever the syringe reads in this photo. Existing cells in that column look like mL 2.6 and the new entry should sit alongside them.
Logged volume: mL 0.5
